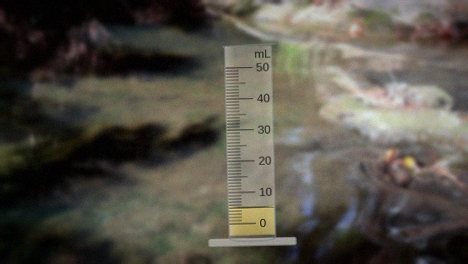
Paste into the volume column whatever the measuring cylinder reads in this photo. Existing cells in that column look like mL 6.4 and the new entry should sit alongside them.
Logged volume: mL 5
